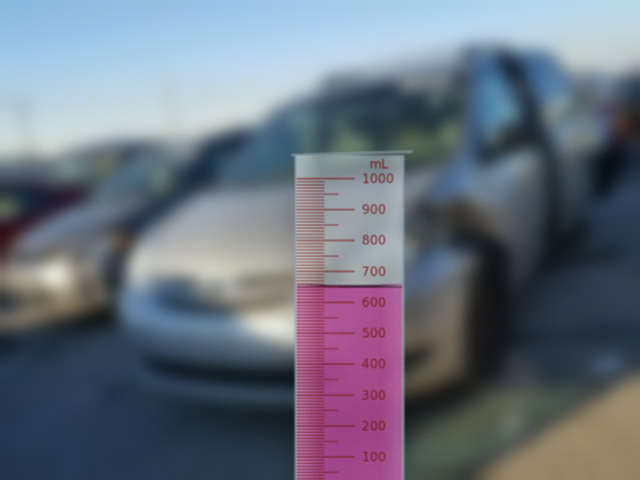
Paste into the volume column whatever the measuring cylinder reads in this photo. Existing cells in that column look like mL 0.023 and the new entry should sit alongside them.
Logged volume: mL 650
